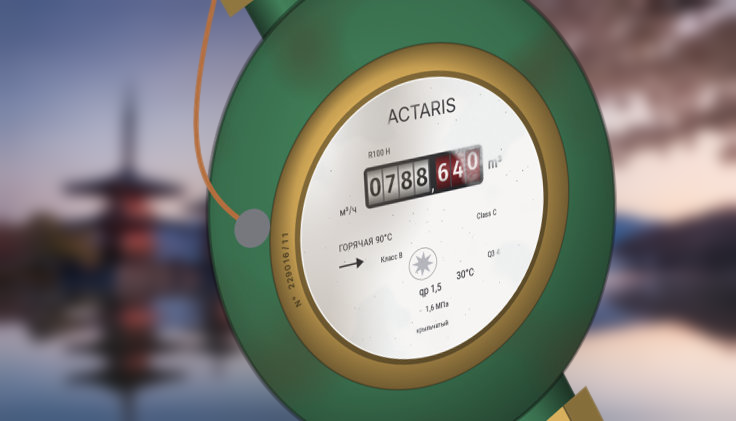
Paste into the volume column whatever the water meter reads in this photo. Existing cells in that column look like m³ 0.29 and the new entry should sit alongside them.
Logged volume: m³ 788.640
